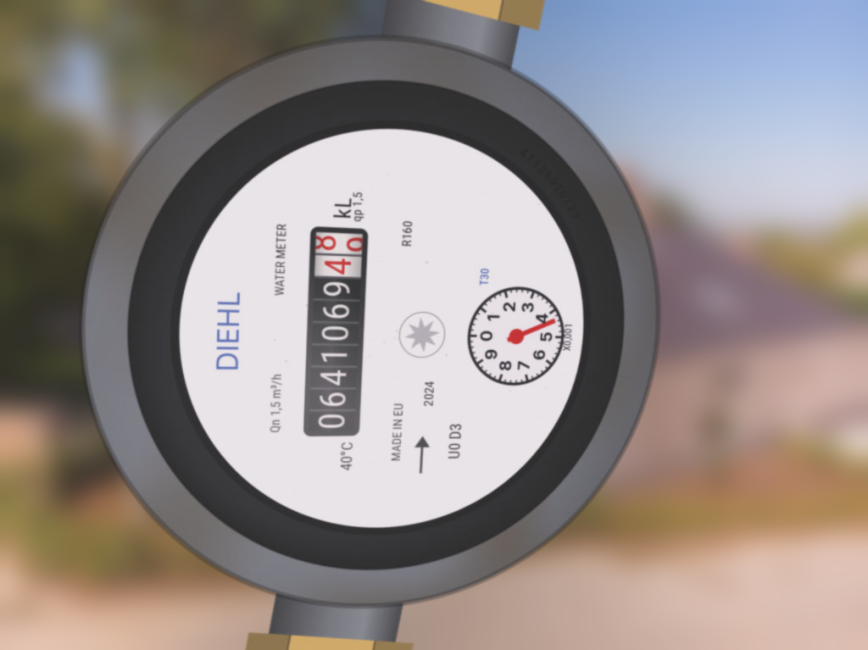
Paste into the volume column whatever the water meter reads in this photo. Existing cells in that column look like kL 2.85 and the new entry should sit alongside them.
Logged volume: kL 641069.484
